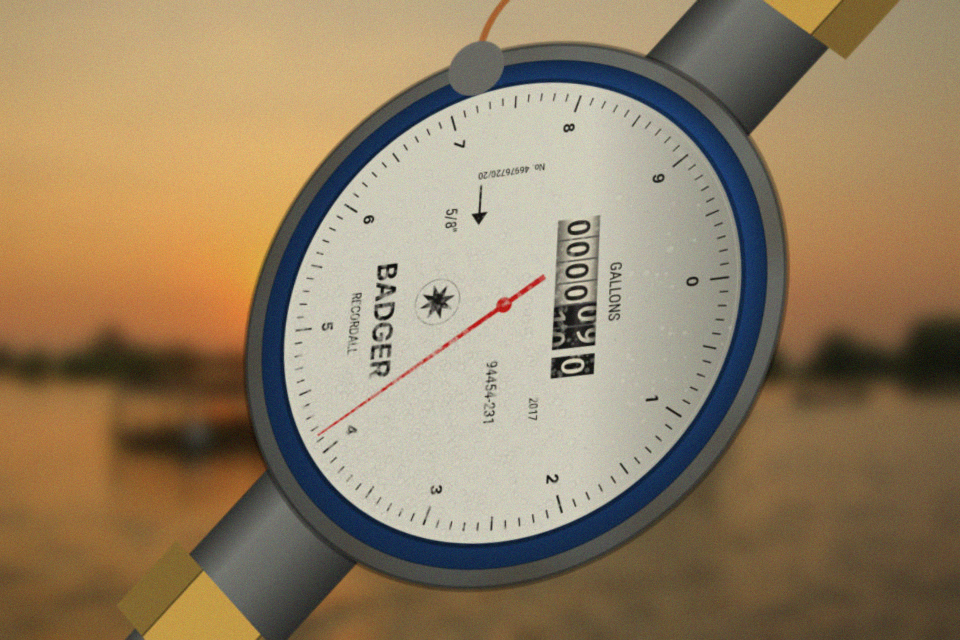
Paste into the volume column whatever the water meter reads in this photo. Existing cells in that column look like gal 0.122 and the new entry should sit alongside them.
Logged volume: gal 94.1
